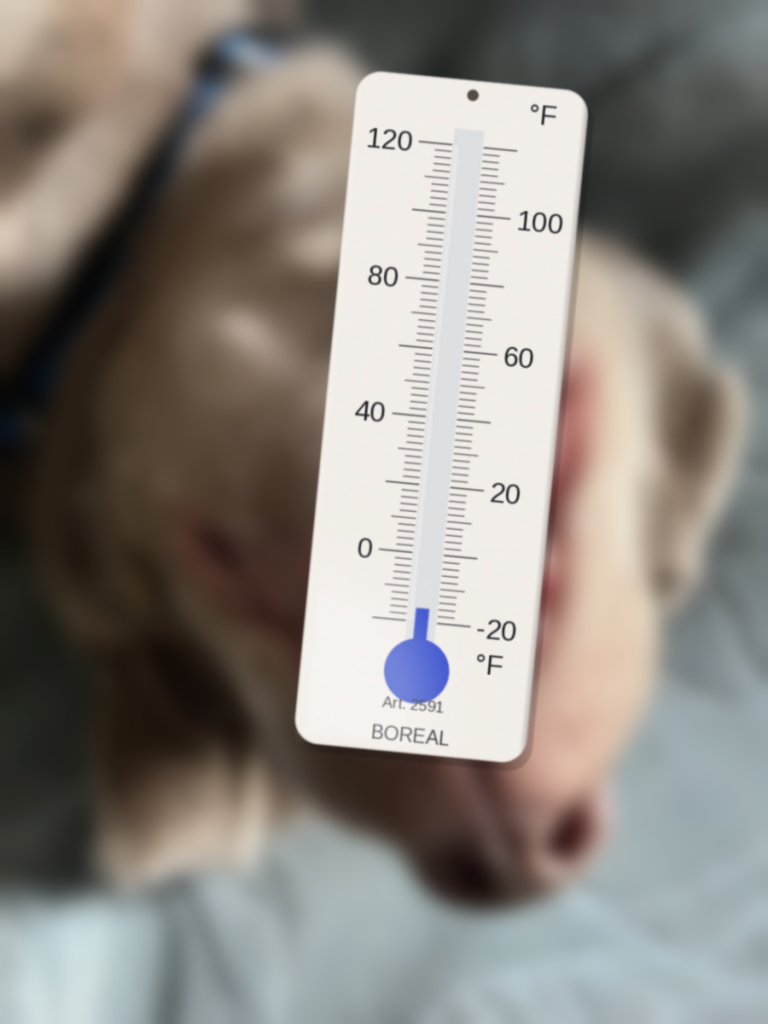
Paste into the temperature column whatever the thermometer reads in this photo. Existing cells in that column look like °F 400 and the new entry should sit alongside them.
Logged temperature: °F -16
